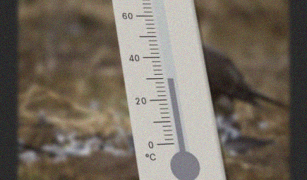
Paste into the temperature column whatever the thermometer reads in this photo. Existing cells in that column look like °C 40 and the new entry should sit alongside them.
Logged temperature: °C 30
